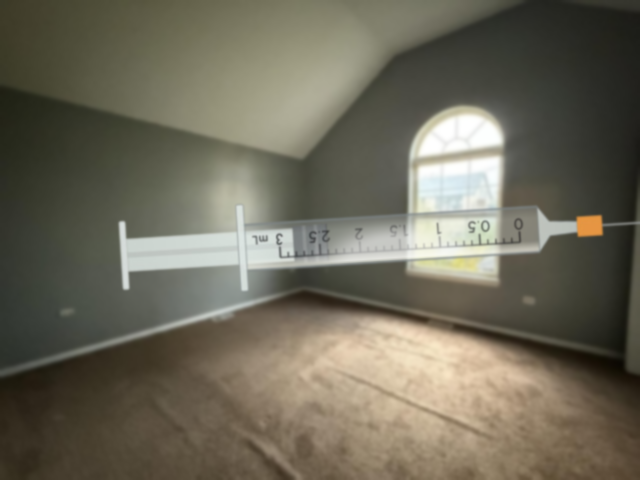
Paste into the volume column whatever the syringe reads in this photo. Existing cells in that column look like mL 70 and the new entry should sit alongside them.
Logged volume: mL 2.4
